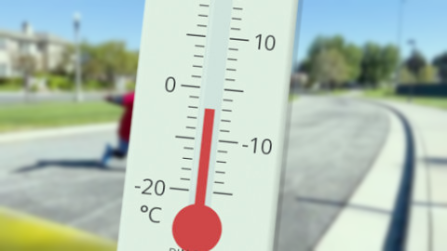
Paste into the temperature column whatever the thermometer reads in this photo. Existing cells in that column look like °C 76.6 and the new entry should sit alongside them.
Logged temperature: °C -4
